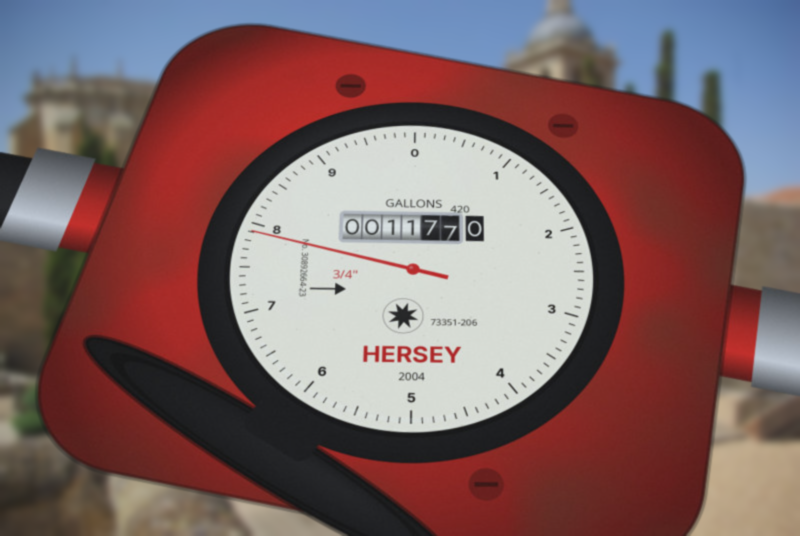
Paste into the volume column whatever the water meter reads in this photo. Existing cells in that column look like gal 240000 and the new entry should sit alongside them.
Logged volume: gal 11767.9
